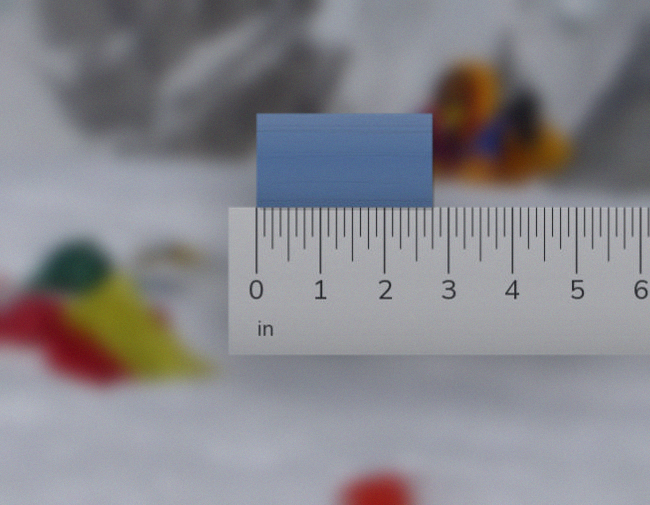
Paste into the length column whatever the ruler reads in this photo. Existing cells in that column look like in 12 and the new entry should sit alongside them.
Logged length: in 2.75
